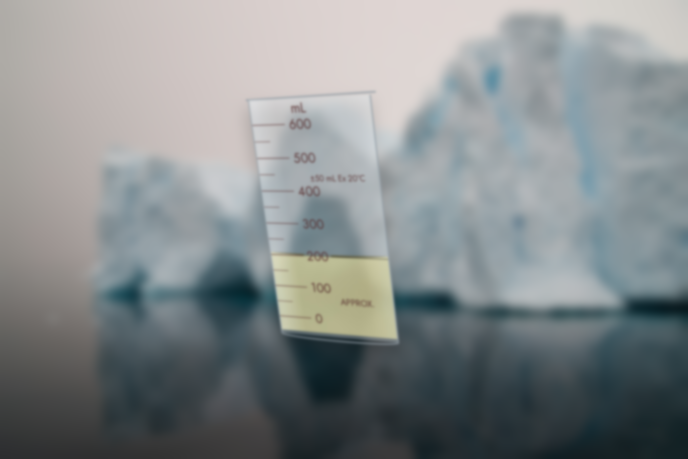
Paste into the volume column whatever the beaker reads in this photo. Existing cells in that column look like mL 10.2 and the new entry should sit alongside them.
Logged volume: mL 200
